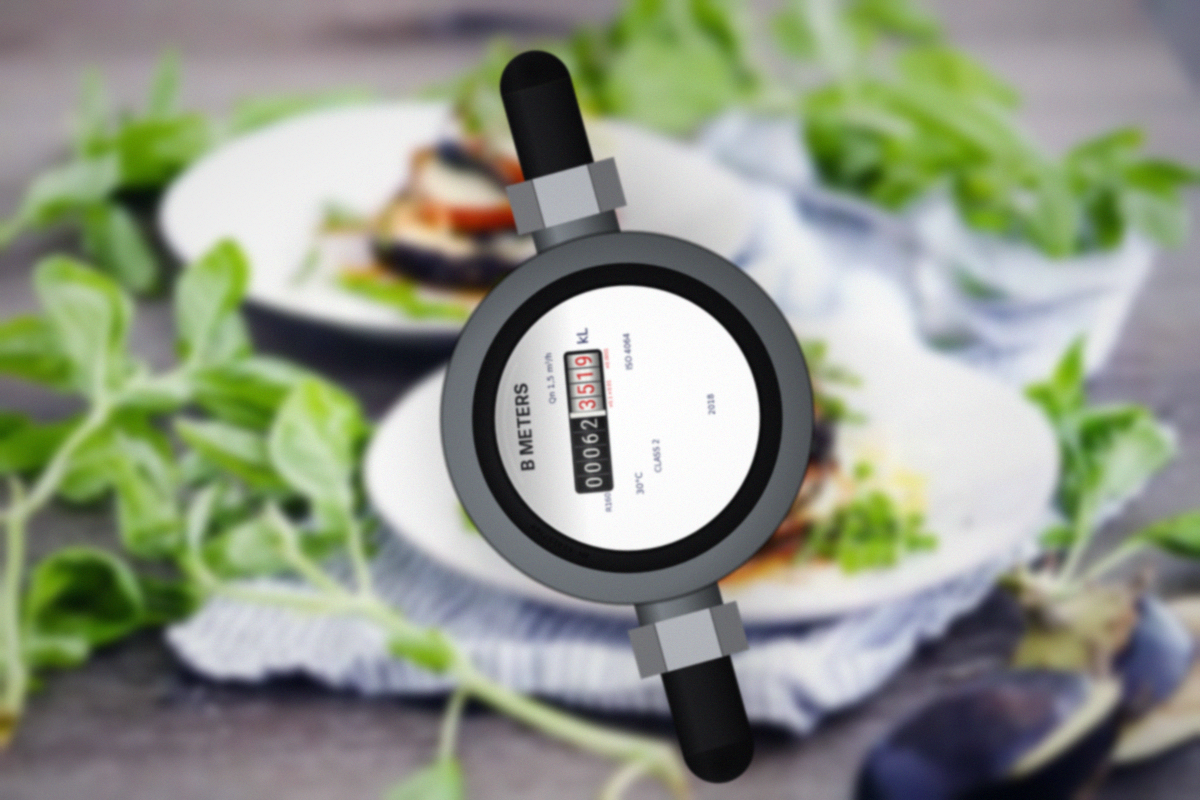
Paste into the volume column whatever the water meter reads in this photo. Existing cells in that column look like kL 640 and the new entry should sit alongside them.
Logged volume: kL 62.3519
